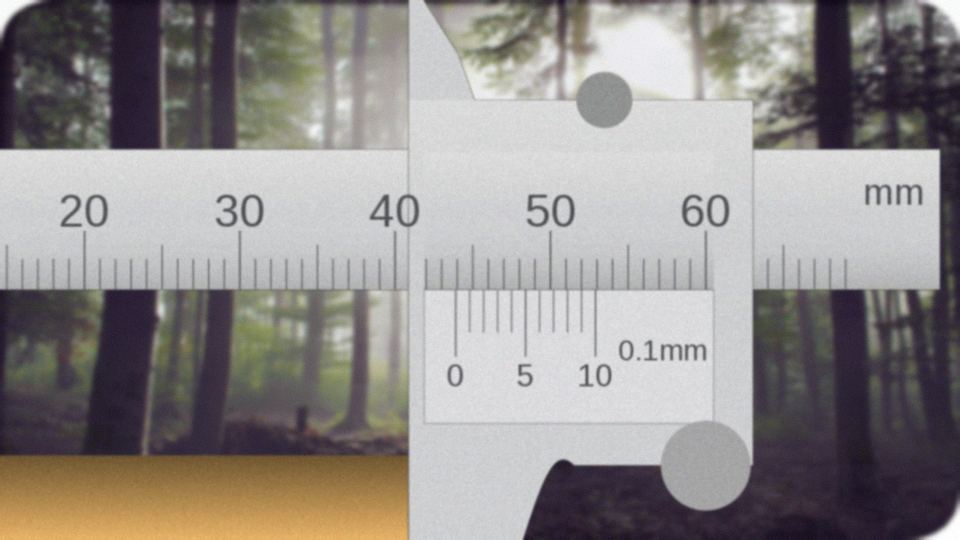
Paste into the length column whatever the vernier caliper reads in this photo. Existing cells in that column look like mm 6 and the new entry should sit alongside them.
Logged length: mm 43.9
